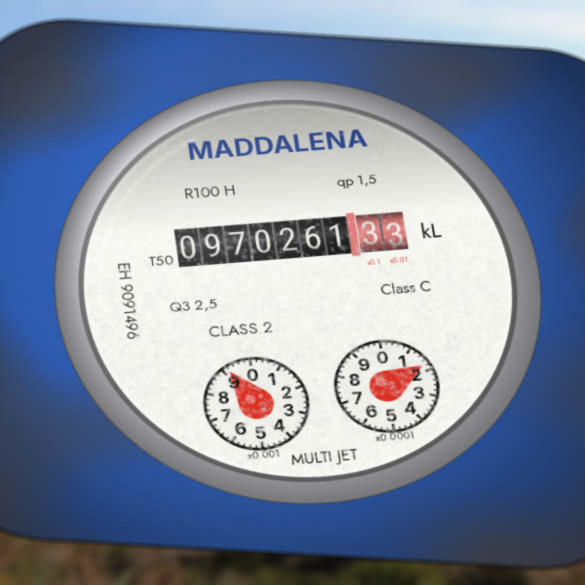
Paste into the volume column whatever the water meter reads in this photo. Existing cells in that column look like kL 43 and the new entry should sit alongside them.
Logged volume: kL 970261.3291
